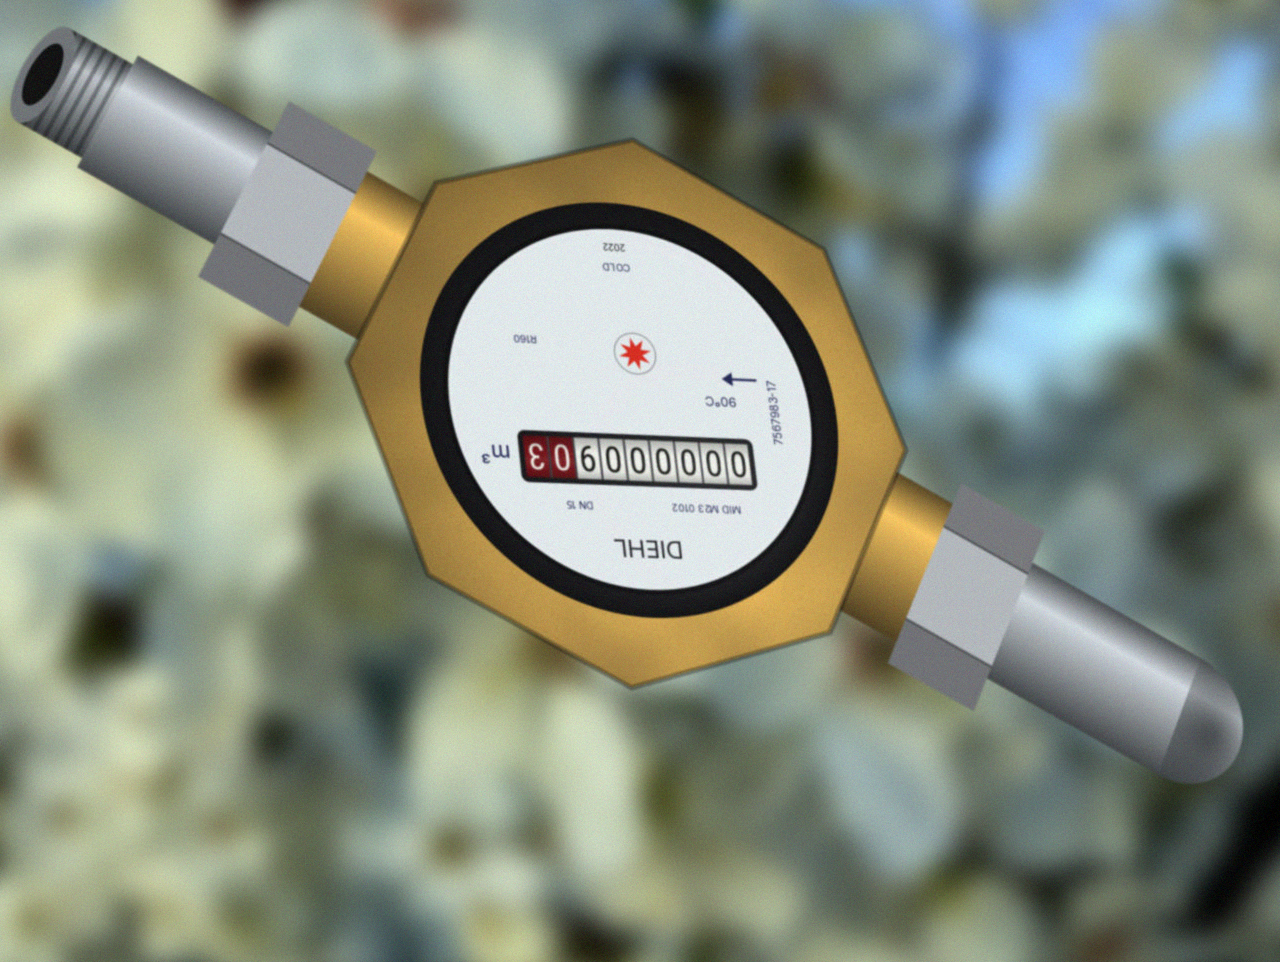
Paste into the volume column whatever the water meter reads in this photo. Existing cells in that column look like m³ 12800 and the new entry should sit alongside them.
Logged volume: m³ 9.03
